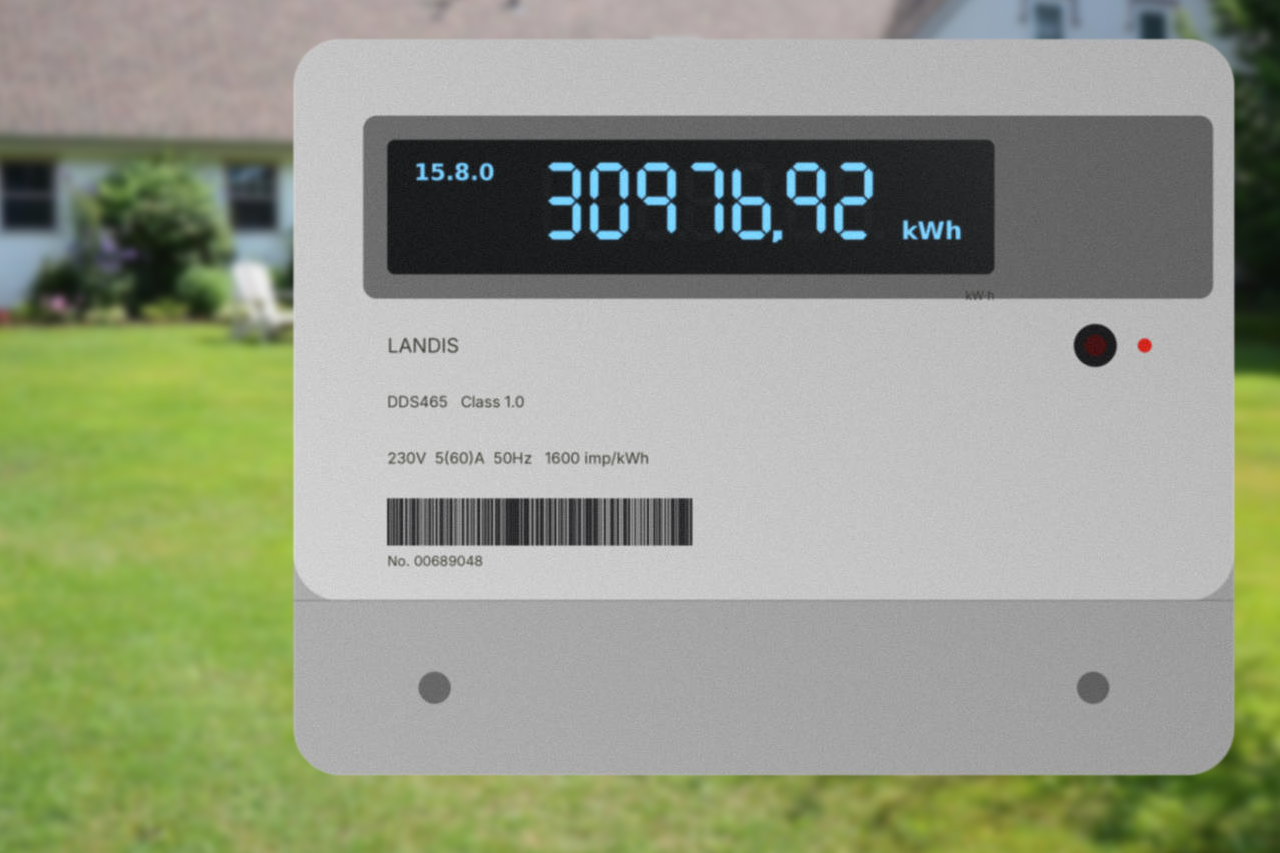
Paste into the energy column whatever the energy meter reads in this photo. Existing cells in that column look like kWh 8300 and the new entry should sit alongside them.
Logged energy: kWh 30976.92
